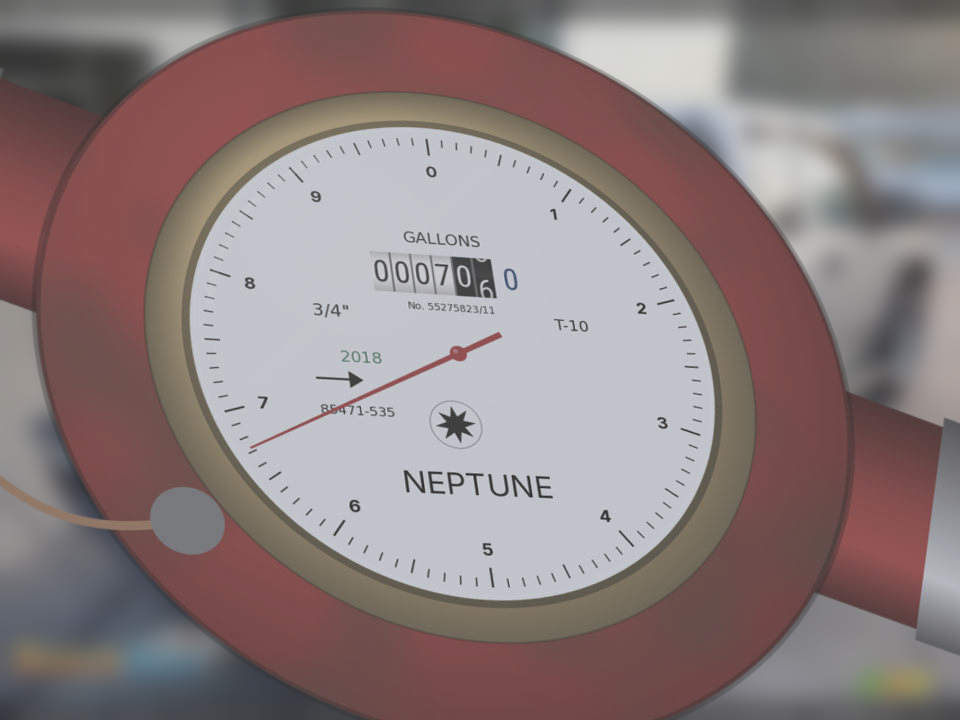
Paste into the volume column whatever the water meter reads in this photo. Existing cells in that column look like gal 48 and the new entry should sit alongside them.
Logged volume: gal 7056.7
